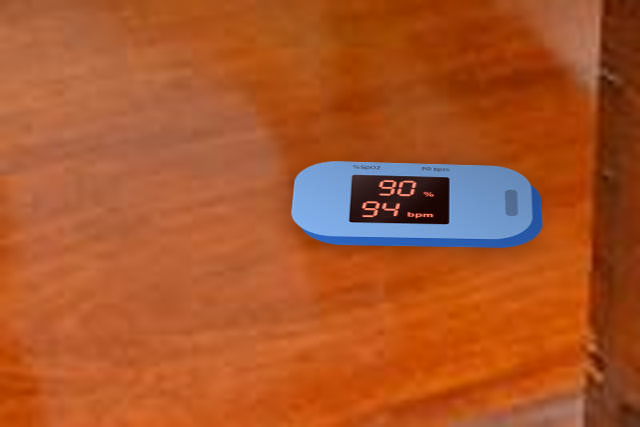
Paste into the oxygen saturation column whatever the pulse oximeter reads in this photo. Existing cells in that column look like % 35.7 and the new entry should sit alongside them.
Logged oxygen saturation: % 90
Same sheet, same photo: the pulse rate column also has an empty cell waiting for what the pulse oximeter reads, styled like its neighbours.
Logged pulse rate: bpm 94
